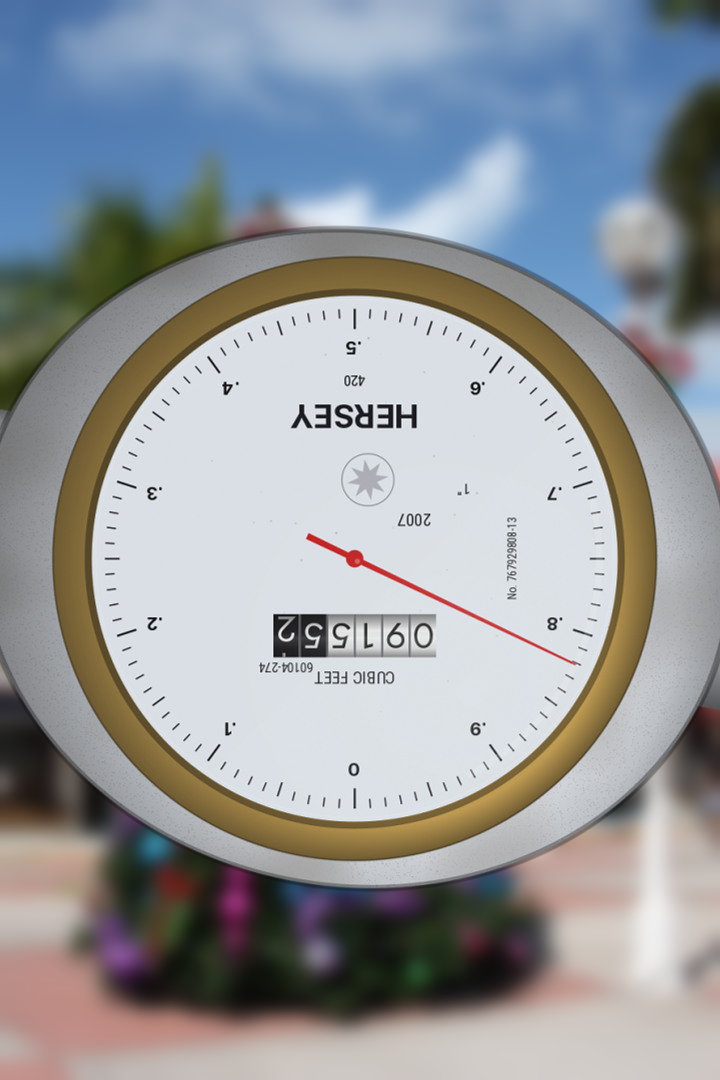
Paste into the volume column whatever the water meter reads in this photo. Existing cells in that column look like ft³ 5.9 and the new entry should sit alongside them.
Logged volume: ft³ 91551.82
